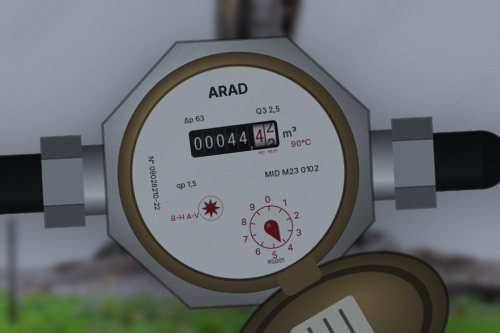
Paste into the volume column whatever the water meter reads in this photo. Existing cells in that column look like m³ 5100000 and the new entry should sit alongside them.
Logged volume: m³ 44.424
